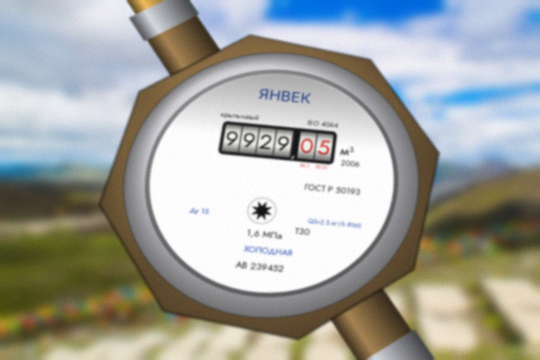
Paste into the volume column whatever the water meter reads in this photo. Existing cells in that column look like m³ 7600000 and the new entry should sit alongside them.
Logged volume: m³ 9929.05
